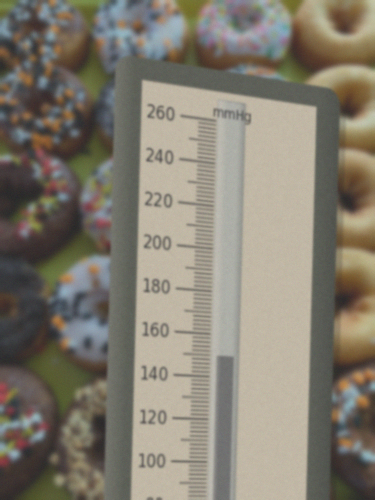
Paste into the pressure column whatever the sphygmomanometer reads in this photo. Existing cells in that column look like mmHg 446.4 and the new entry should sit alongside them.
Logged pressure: mmHg 150
